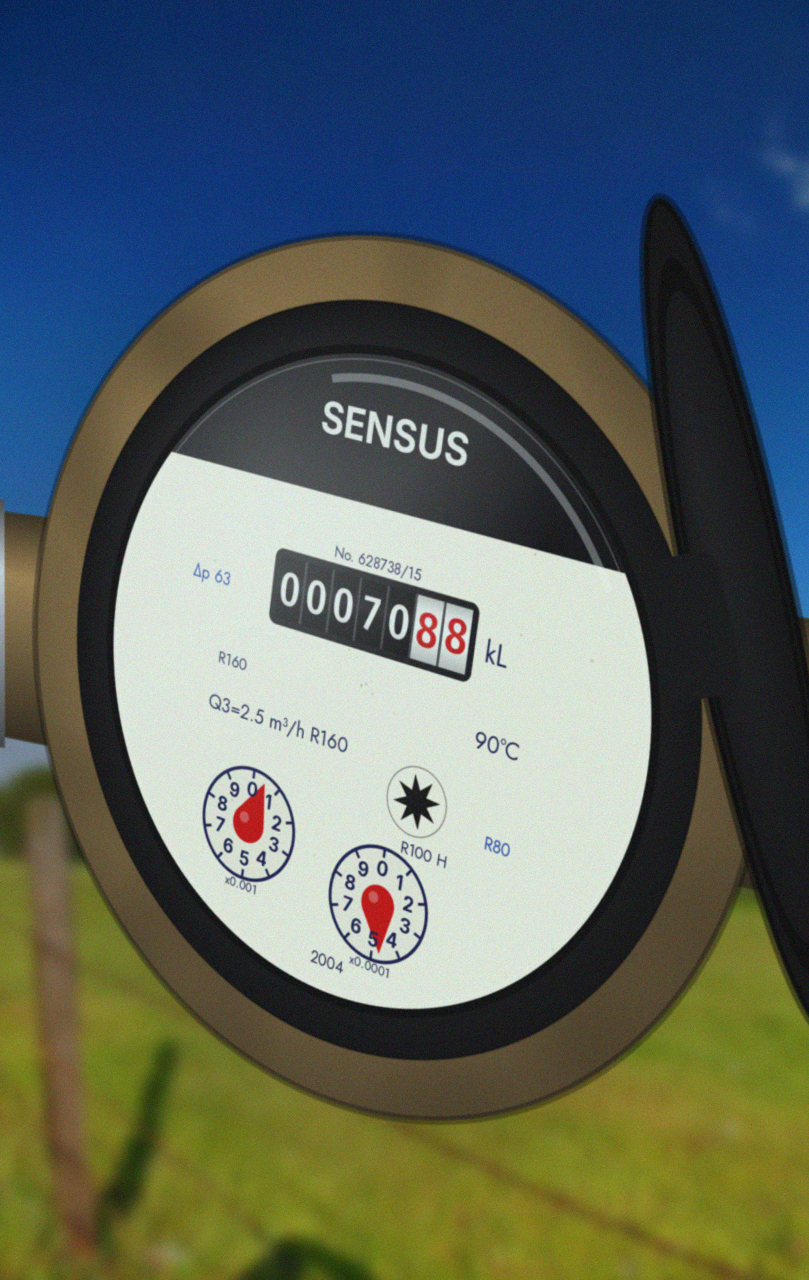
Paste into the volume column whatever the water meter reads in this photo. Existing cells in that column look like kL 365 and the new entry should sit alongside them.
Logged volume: kL 70.8804
